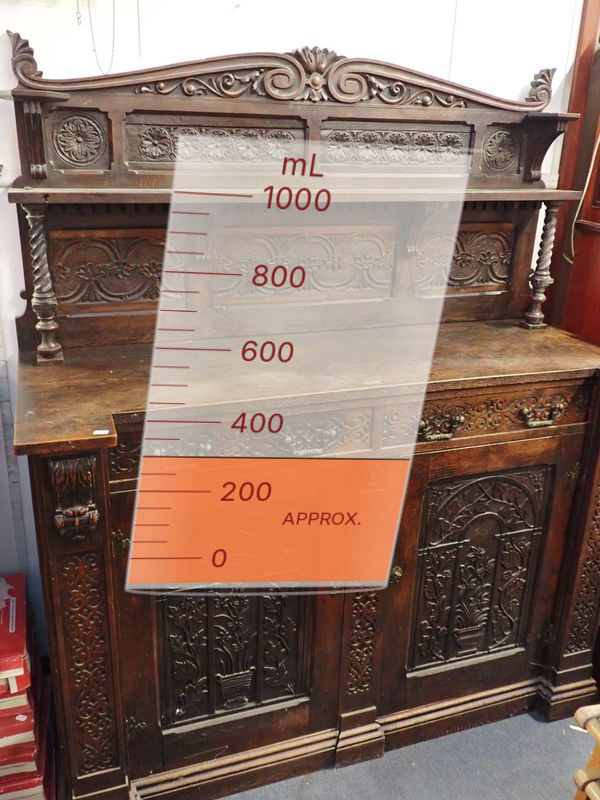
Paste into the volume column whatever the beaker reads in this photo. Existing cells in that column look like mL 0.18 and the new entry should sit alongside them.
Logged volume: mL 300
